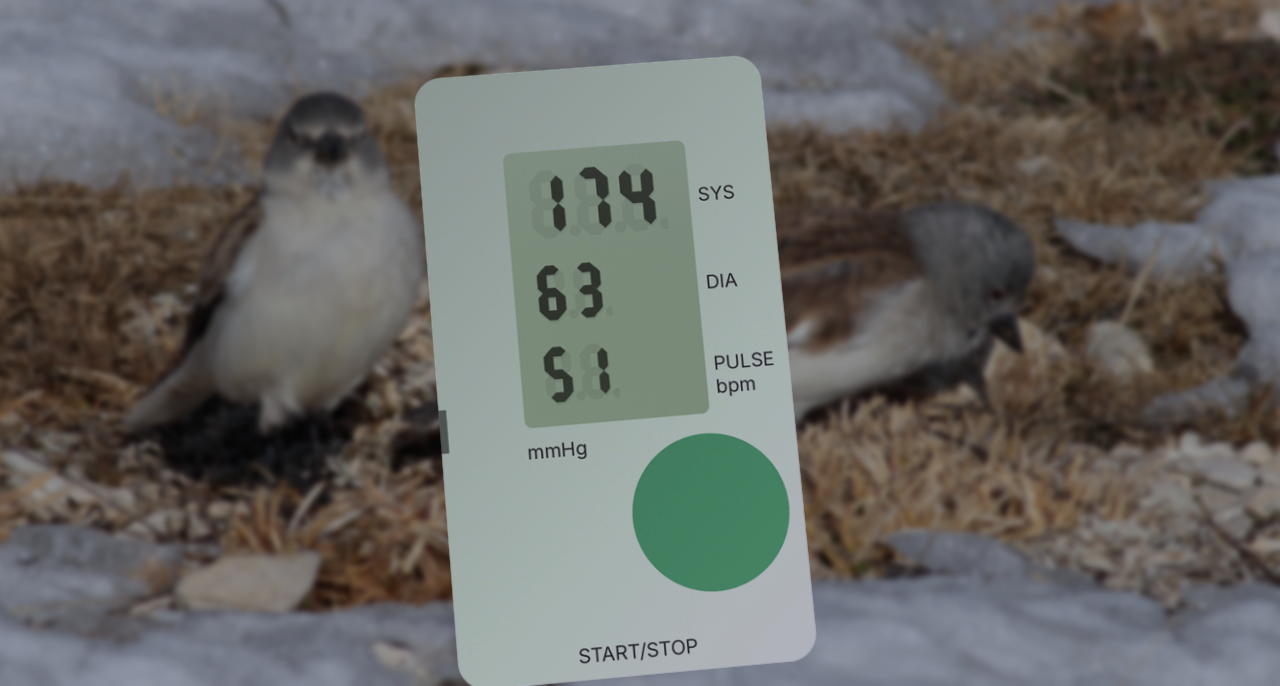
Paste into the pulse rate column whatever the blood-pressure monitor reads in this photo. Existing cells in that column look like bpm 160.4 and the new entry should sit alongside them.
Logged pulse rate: bpm 51
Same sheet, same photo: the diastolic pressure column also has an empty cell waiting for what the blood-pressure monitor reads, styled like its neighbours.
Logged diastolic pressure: mmHg 63
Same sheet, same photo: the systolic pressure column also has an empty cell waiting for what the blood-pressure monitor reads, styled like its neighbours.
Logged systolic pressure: mmHg 174
